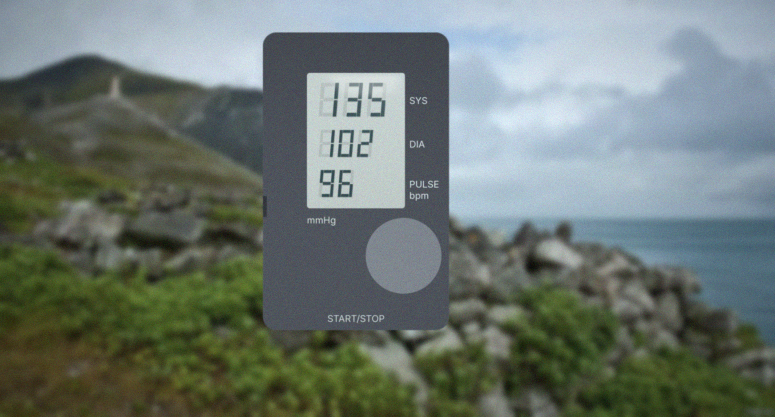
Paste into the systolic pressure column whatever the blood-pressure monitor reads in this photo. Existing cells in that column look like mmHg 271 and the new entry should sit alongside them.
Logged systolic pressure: mmHg 135
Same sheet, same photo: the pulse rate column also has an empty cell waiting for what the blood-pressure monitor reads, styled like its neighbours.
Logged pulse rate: bpm 96
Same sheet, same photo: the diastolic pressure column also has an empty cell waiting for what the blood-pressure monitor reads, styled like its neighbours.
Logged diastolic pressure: mmHg 102
